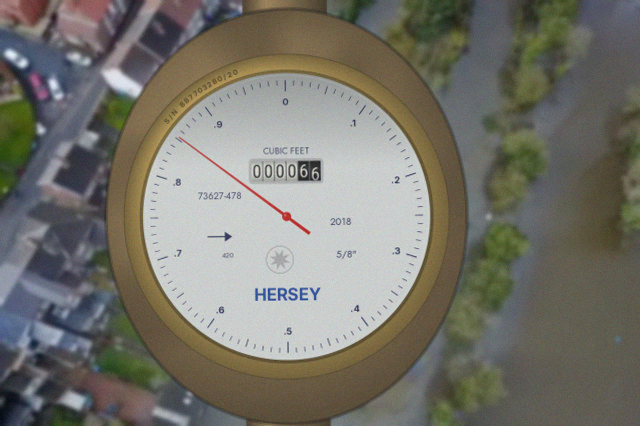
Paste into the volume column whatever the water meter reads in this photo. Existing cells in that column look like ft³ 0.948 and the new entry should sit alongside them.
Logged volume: ft³ 65.85
